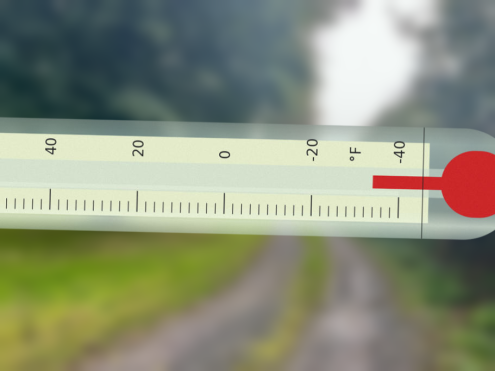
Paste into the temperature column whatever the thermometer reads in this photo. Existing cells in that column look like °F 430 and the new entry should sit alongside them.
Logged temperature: °F -34
